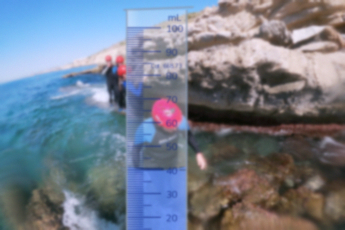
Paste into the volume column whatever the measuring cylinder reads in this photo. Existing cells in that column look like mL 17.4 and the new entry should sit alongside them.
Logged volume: mL 40
